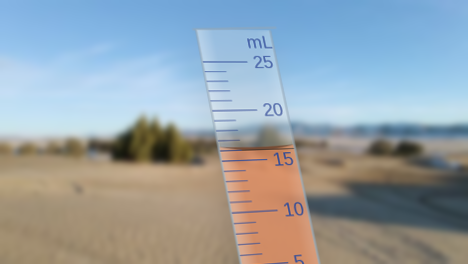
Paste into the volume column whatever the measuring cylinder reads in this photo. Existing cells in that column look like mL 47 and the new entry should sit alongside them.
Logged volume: mL 16
